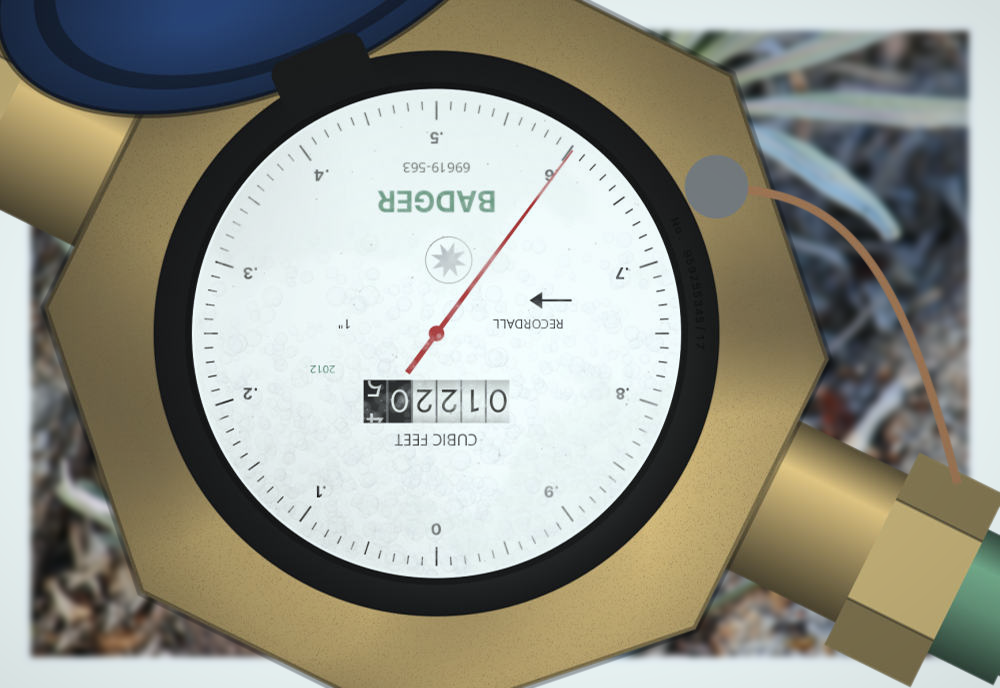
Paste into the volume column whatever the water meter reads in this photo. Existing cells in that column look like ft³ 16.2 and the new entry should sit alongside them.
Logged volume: ft³ 12204.60
